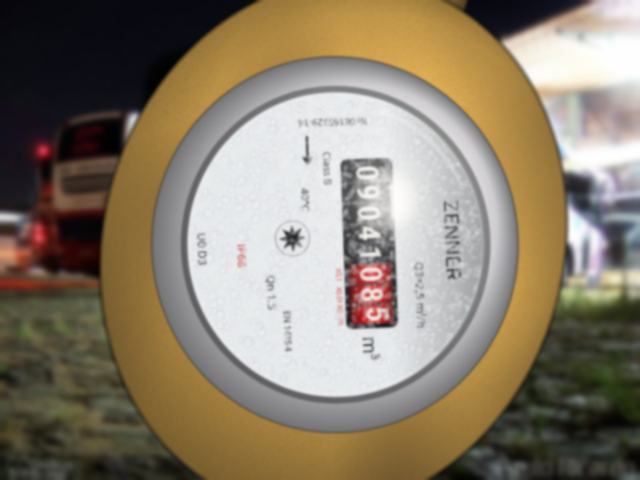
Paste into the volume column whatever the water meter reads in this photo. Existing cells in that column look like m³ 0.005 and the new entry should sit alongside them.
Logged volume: m³ 9041.085
